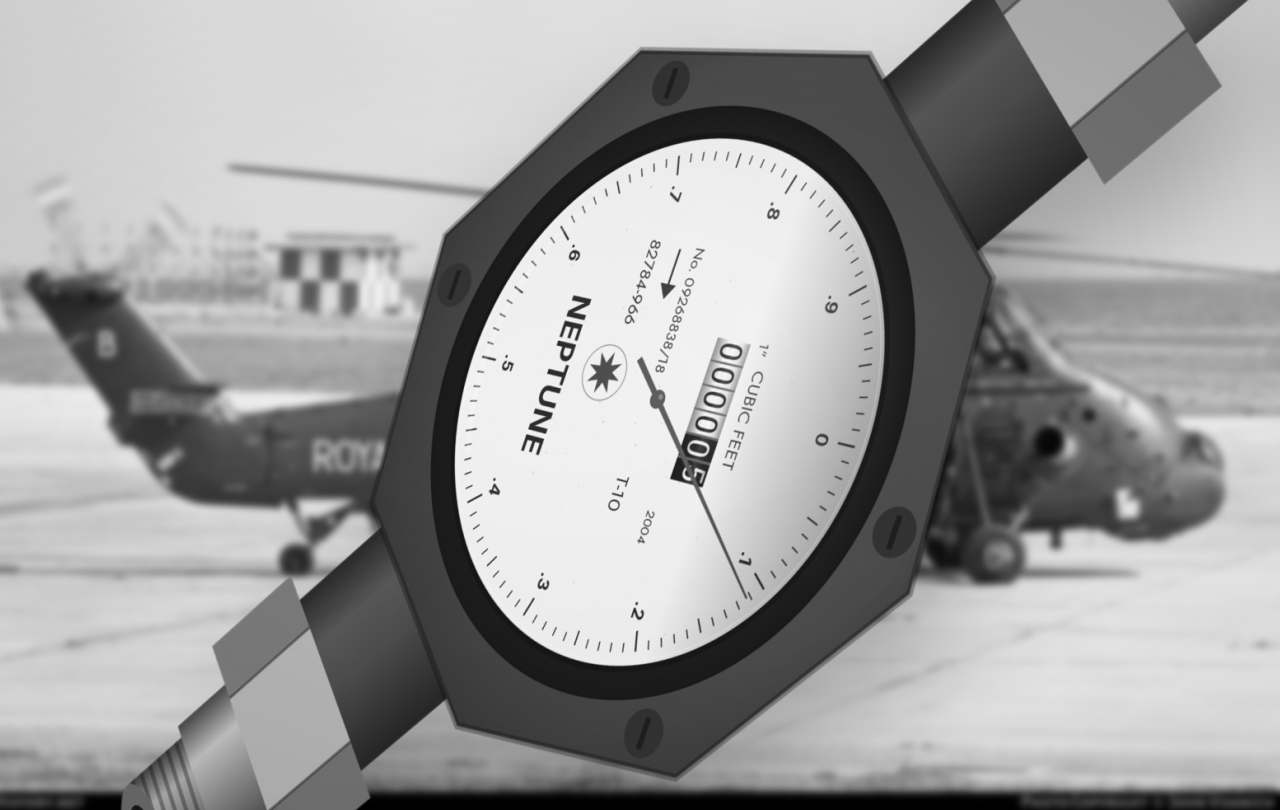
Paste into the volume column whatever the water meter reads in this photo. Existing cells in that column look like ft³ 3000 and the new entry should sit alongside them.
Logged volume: ft³ 5.11
